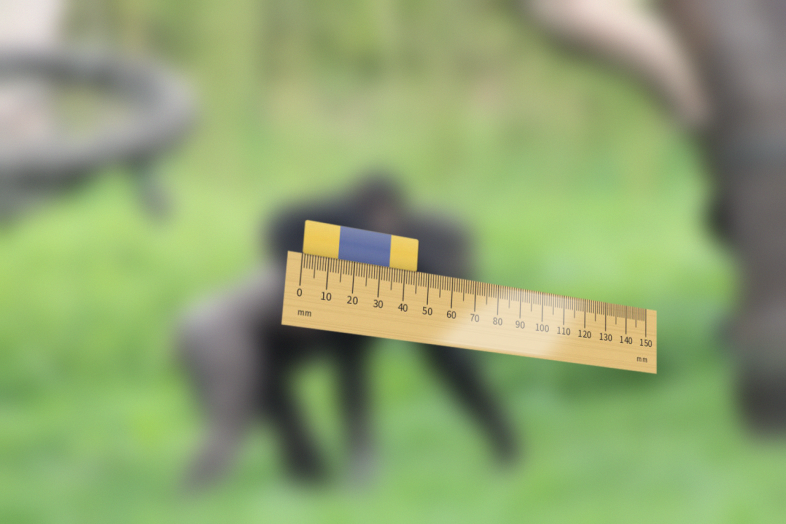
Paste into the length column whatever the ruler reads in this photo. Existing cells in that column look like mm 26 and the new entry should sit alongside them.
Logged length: mm 45
